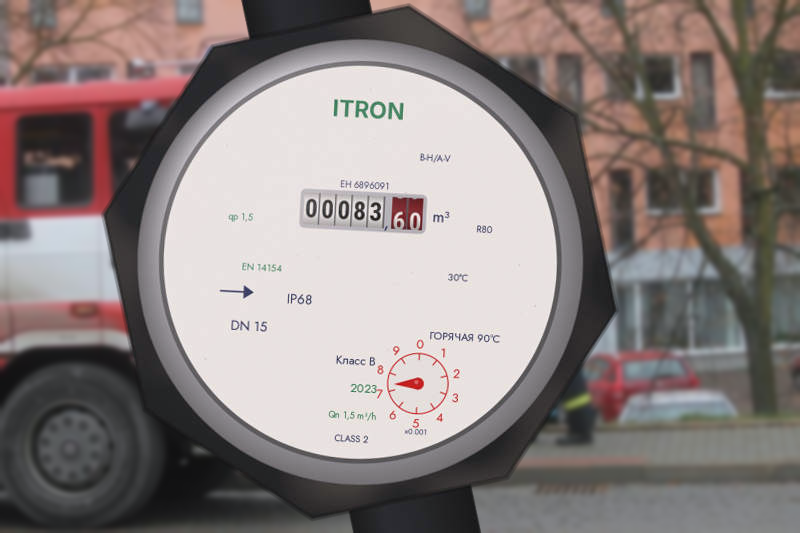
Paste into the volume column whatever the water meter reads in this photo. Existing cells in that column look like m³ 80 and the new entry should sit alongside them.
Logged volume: m³ 83.597
